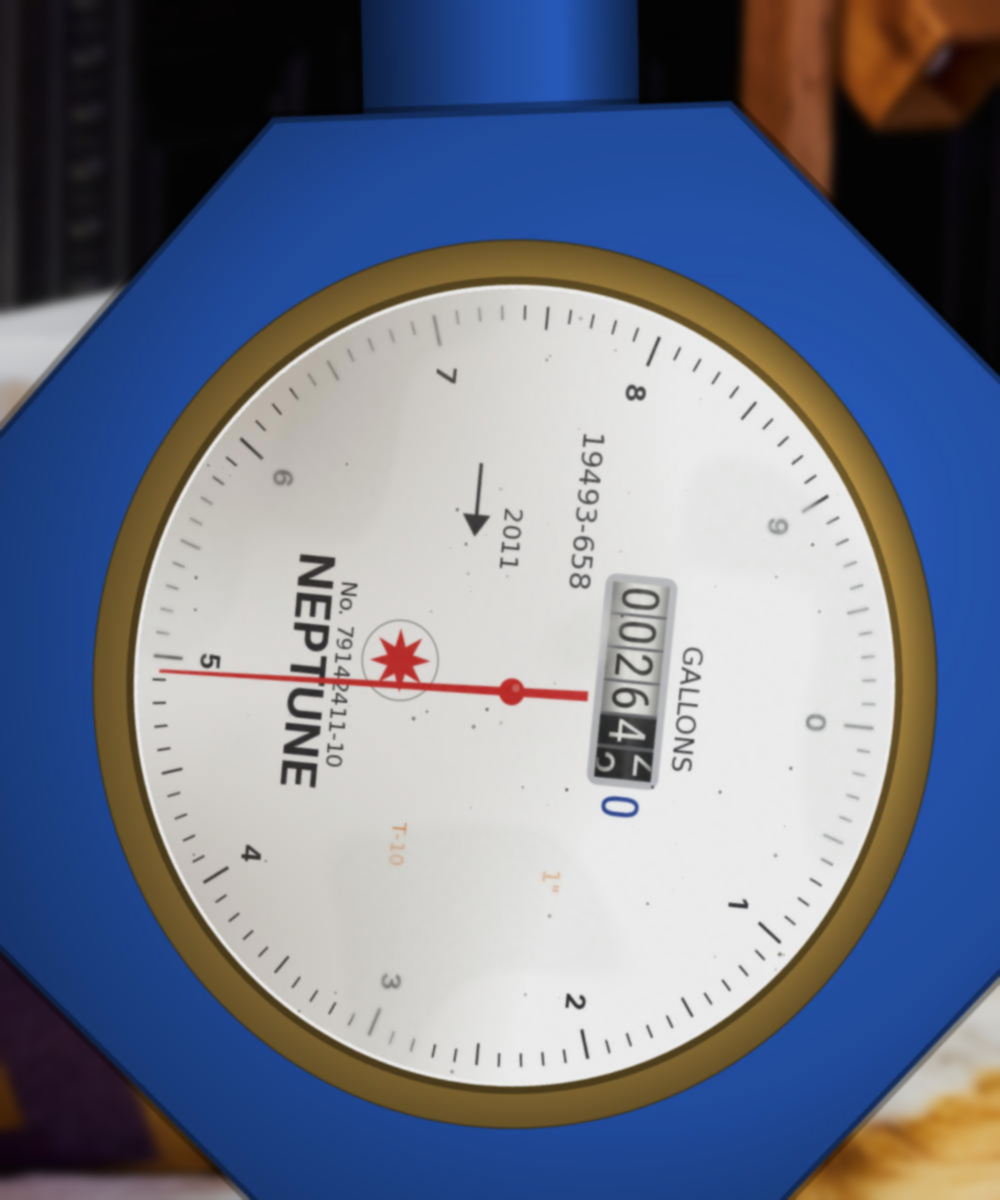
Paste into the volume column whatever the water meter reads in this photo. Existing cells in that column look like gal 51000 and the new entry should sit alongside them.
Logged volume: gal 26424.9
